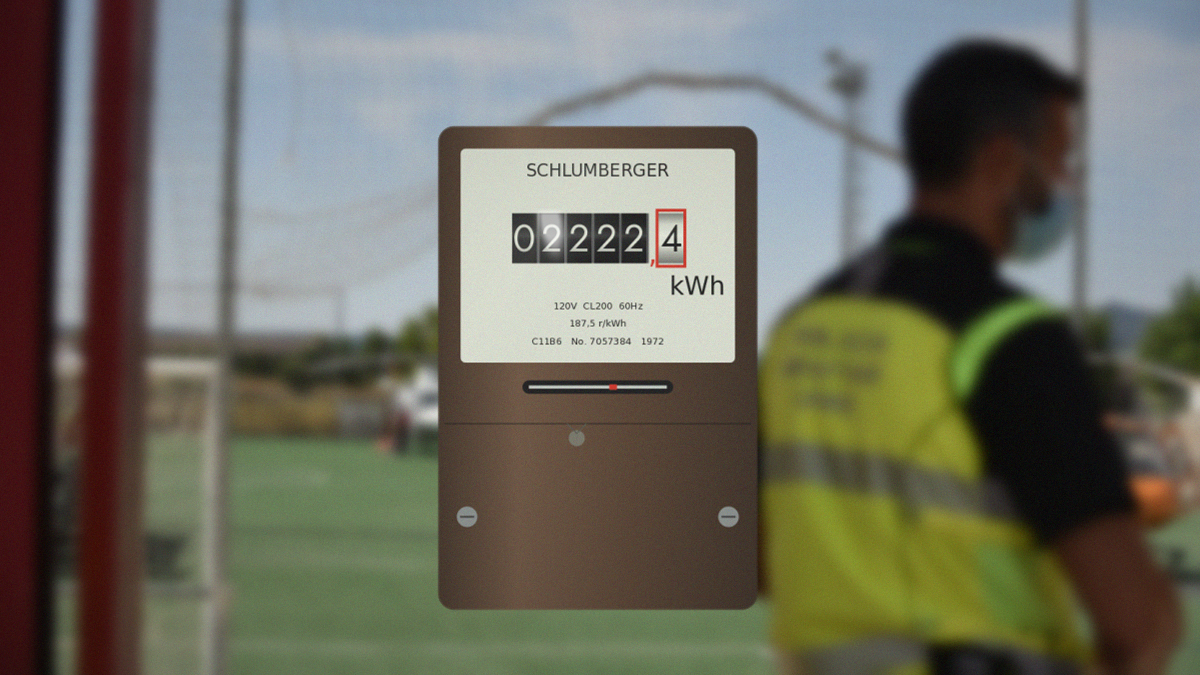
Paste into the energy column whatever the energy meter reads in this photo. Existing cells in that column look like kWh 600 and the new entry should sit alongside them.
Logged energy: kWh 2222.4
